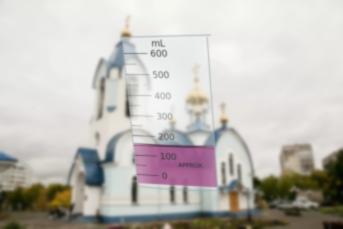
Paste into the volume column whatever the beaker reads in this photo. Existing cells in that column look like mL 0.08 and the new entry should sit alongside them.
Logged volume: mL 150
